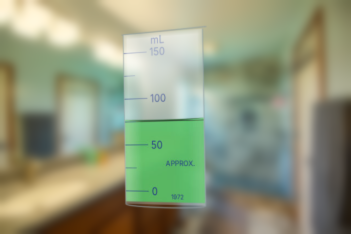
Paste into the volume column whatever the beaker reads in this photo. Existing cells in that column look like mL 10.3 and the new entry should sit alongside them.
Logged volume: mL 75
